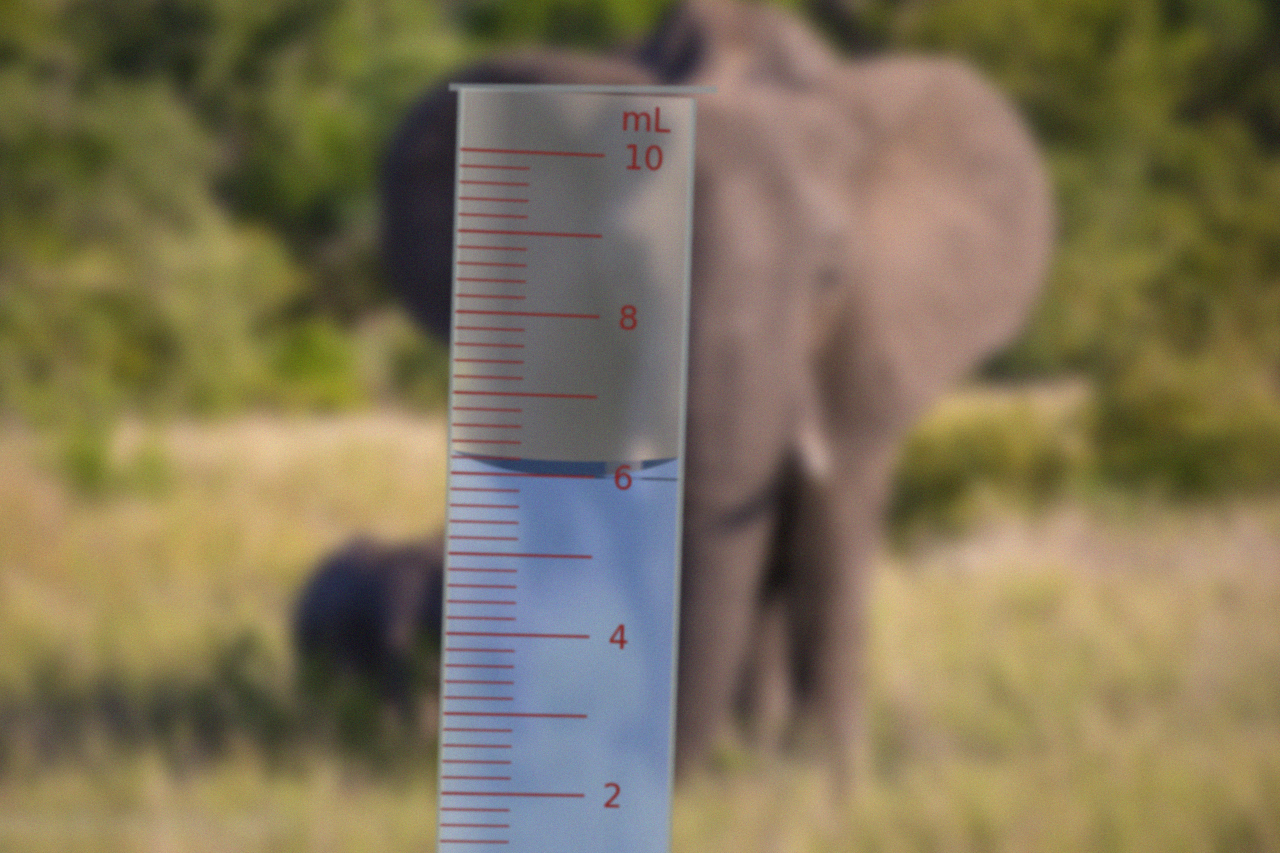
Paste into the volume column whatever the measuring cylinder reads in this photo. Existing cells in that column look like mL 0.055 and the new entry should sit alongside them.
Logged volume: mL 6
